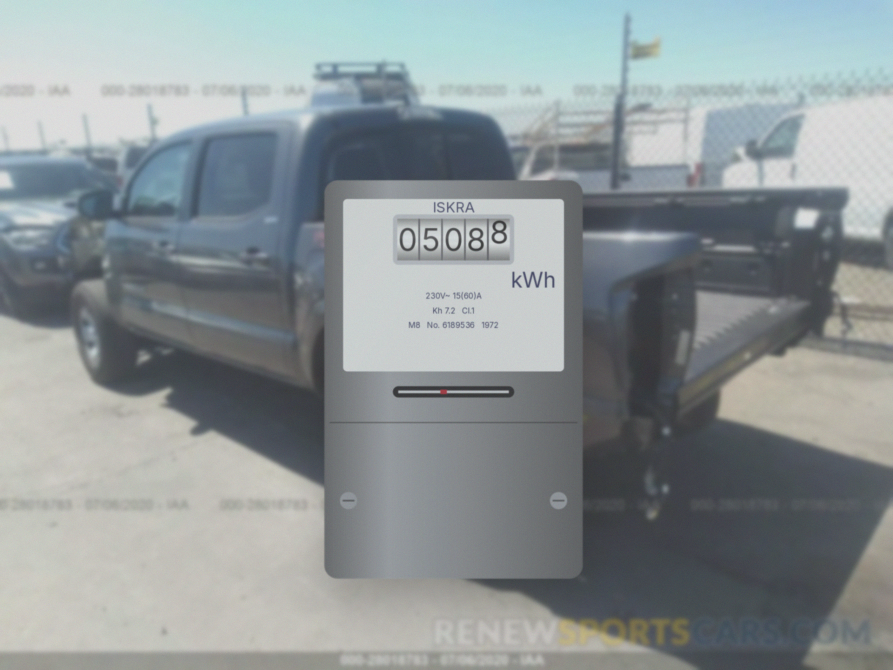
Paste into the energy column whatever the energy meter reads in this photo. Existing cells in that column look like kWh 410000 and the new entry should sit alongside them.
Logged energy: kWh 5088
